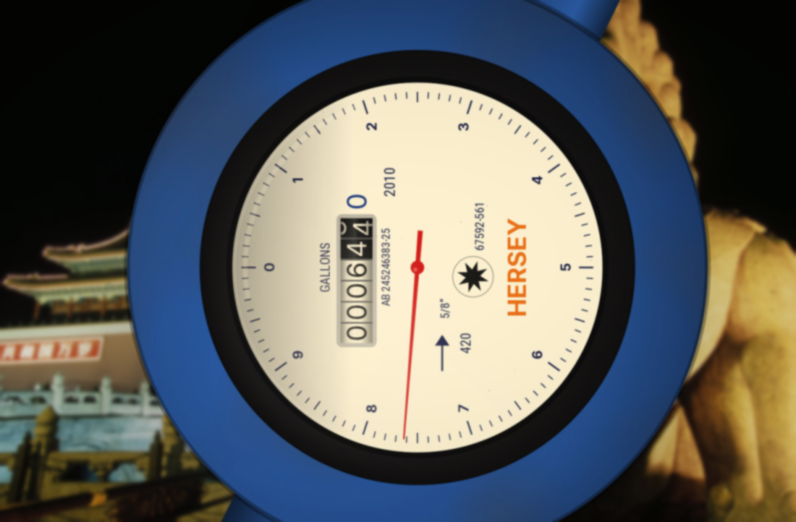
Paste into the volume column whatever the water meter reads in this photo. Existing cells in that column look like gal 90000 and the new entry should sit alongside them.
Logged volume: gal 6437.6
